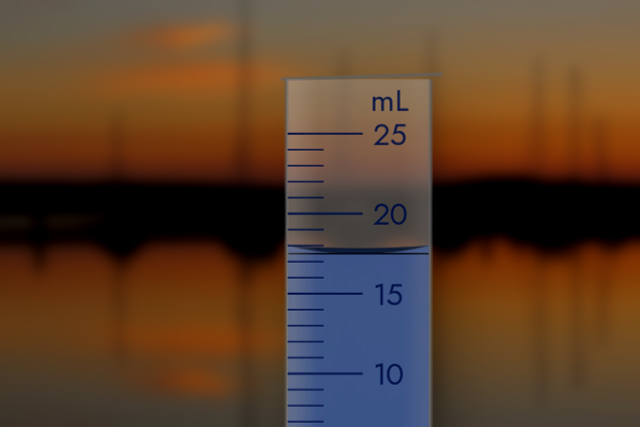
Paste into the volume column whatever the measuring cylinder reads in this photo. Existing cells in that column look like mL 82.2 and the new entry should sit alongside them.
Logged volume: mL 17.5
